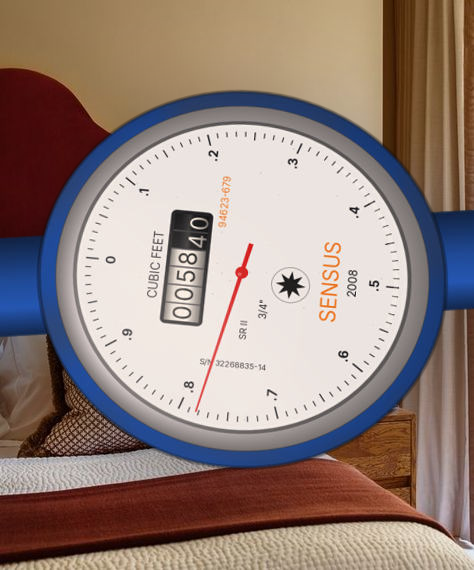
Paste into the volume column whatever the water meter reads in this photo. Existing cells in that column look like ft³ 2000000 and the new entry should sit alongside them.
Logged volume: ft³ 5839.78
